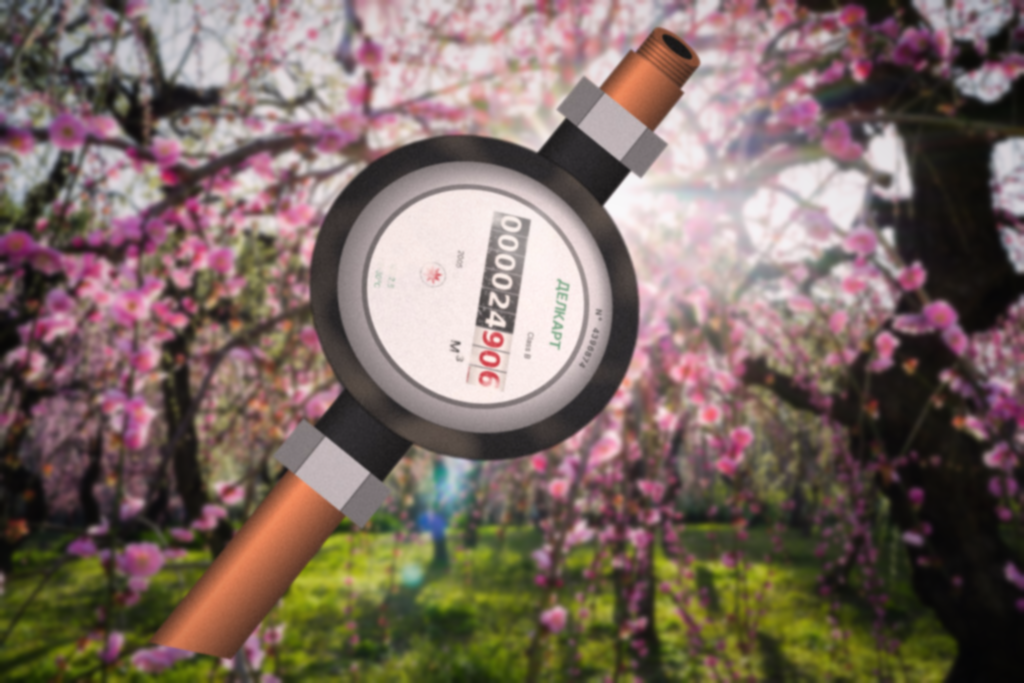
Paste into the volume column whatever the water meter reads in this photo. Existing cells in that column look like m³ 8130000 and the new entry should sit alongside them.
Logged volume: m³ 24.906
